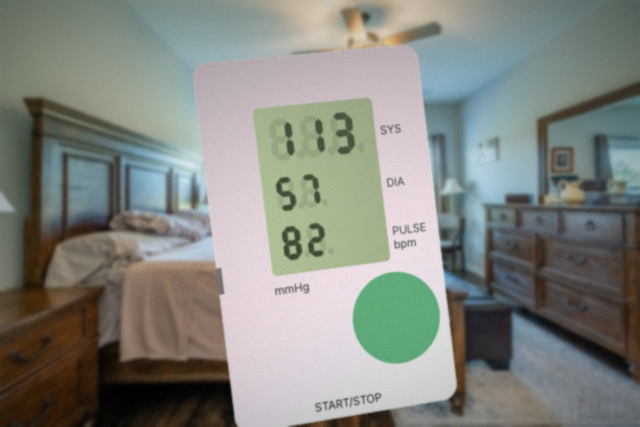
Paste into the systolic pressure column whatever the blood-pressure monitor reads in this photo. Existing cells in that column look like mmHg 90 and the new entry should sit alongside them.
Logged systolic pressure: mmHg 113
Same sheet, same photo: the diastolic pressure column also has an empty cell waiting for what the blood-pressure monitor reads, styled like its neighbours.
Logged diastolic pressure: mmHg 57
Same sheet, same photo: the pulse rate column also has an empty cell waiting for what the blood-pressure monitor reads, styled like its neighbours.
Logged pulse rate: bpm 82
